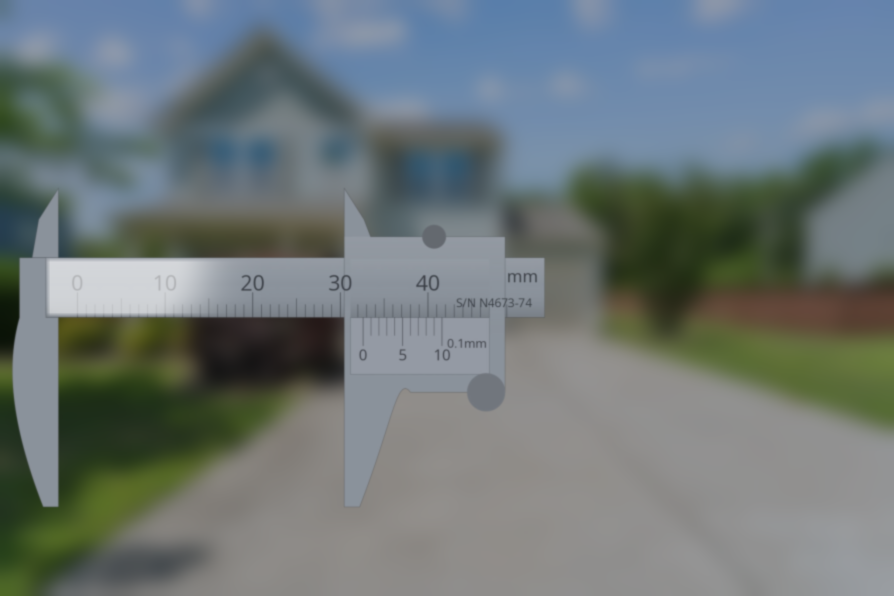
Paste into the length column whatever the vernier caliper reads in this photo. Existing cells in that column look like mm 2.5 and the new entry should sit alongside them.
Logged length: mm 32.6
